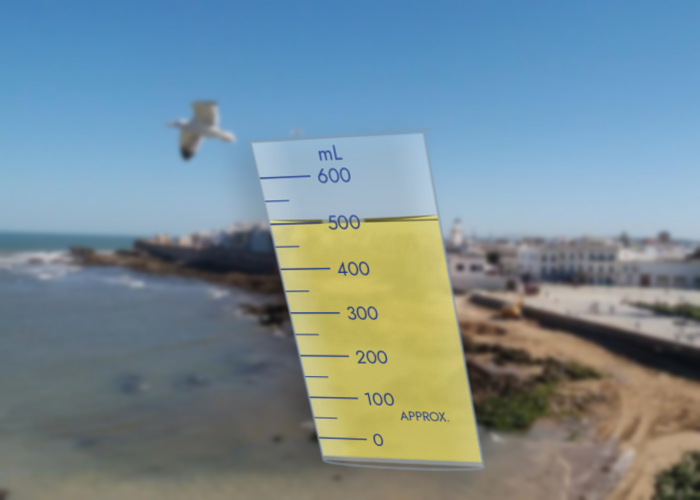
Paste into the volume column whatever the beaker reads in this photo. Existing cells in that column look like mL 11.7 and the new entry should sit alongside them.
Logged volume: mL 500
